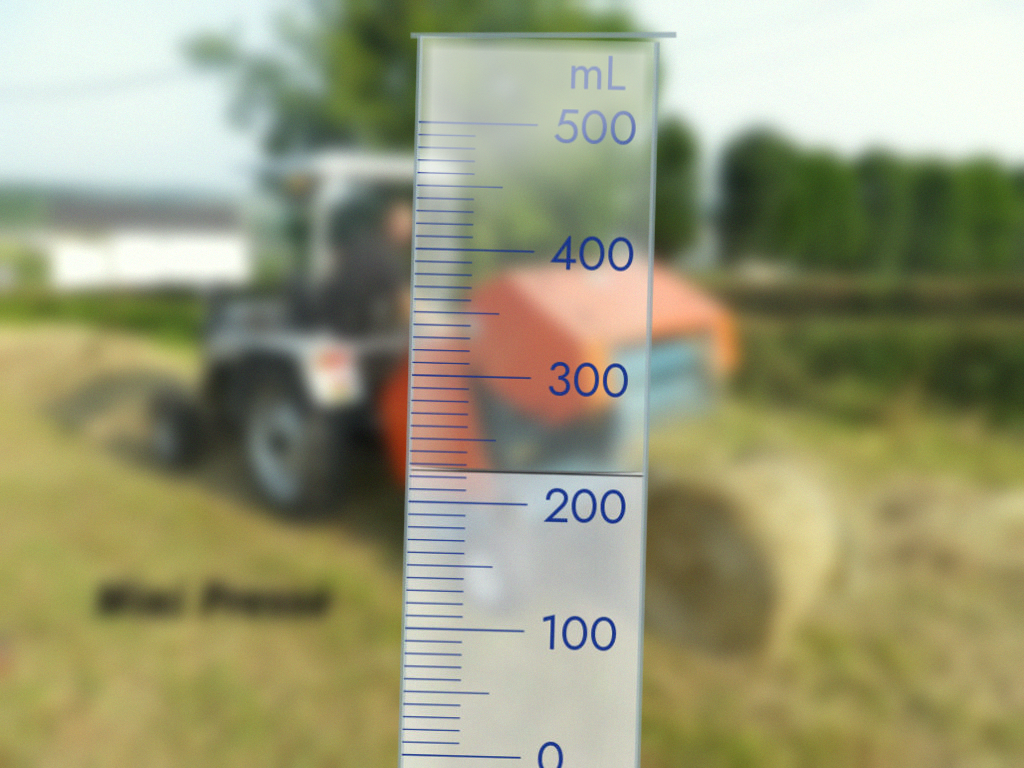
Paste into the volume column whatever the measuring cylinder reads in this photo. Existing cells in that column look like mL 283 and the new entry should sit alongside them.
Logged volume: mL 225
